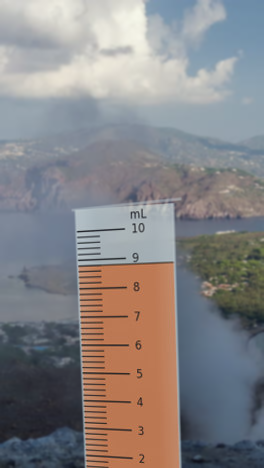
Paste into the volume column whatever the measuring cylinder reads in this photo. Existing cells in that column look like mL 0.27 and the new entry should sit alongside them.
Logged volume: mL 8.8
